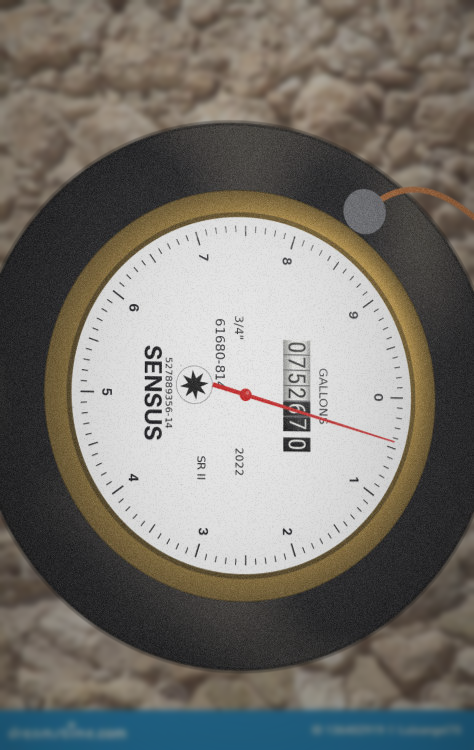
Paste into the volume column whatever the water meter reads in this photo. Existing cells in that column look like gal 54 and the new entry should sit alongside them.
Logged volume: gal 752670.4
